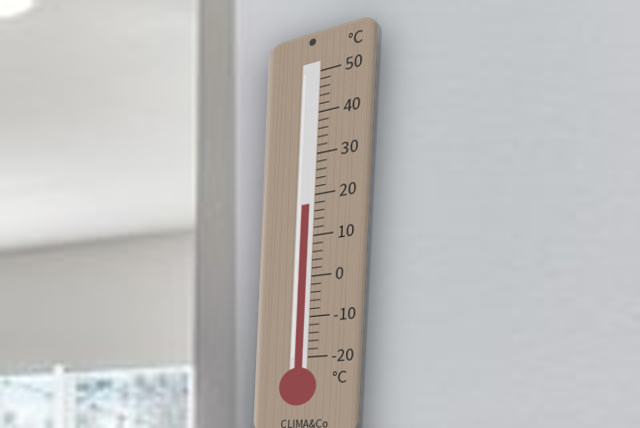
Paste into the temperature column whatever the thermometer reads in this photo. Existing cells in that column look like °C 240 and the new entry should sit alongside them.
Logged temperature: °C 18
